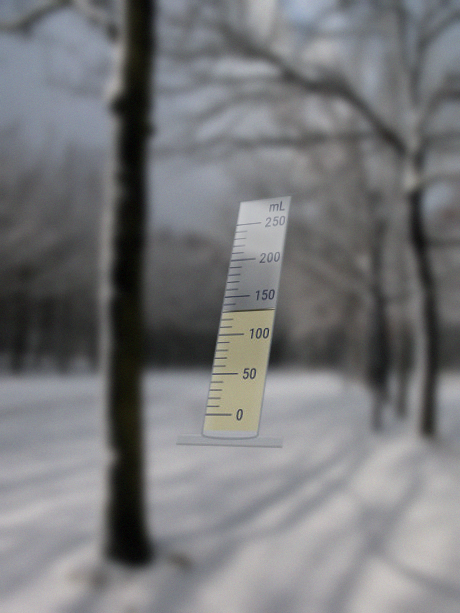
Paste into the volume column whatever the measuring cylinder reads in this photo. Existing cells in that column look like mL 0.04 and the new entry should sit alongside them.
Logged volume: mL 130
